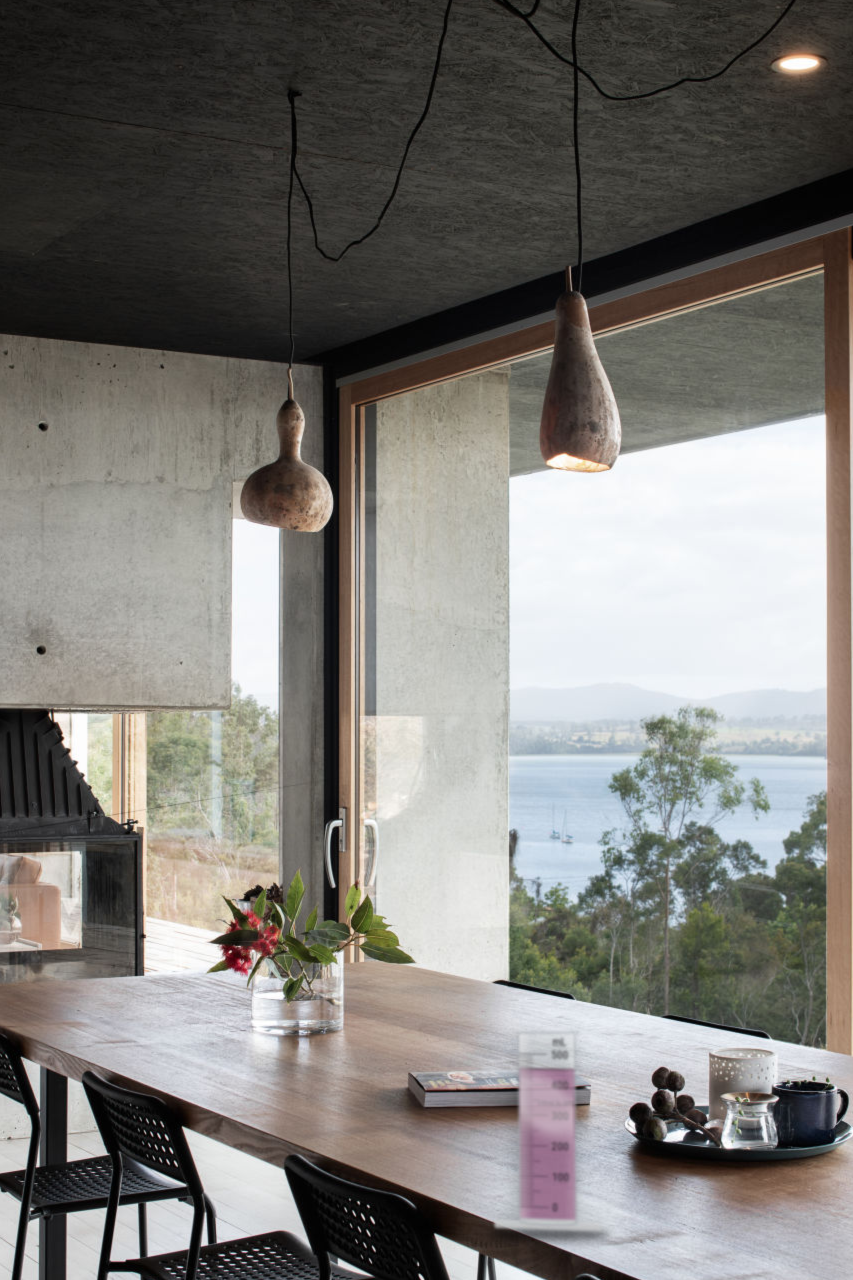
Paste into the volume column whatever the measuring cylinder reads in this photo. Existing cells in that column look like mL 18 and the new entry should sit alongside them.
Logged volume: mL 450
